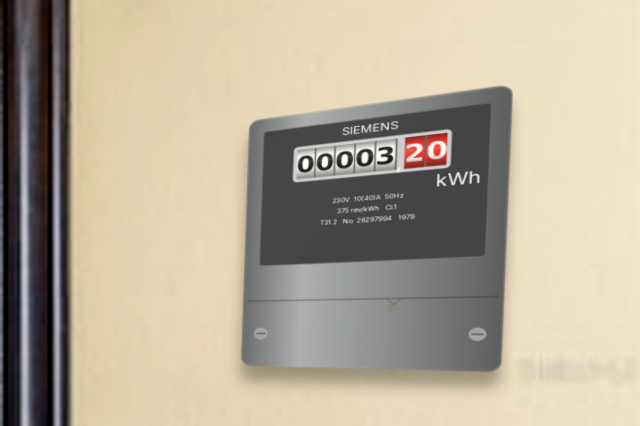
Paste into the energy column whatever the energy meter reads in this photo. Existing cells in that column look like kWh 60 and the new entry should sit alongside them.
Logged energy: kWh 3.20
